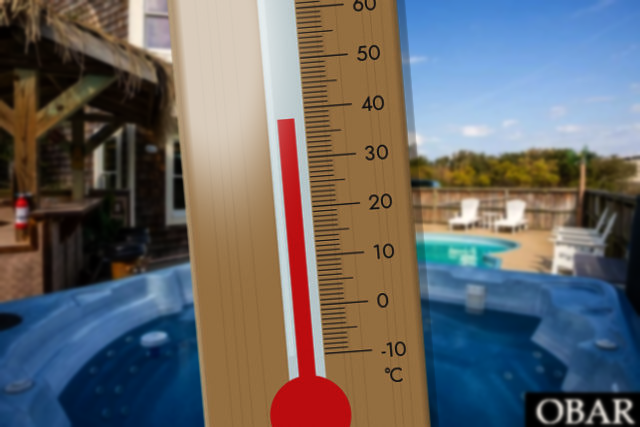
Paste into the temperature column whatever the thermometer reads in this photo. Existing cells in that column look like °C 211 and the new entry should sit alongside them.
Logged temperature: °C 38
